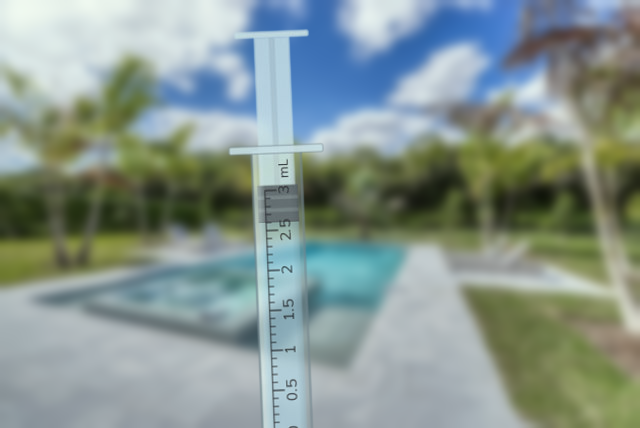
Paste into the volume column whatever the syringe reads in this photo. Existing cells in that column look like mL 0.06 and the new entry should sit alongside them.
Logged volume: mL 2.6
